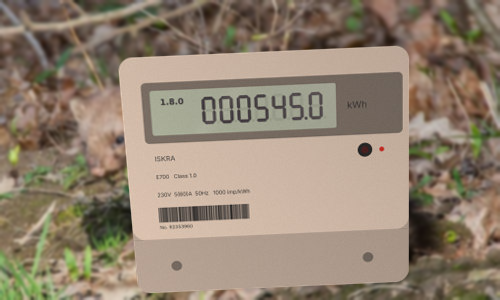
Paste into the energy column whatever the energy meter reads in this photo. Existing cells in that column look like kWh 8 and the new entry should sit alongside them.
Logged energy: kWh 545.0
